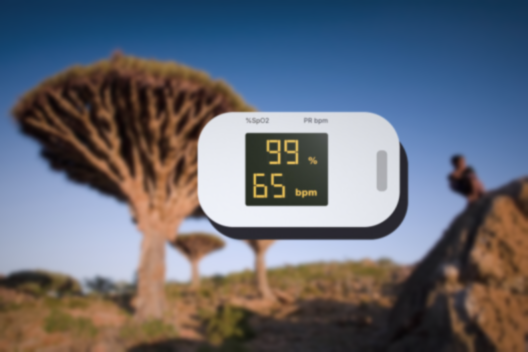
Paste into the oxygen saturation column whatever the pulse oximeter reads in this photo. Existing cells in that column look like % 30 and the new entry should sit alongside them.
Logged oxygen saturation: % 99
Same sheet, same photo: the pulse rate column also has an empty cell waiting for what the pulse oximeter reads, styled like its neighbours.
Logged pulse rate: bpm 65
